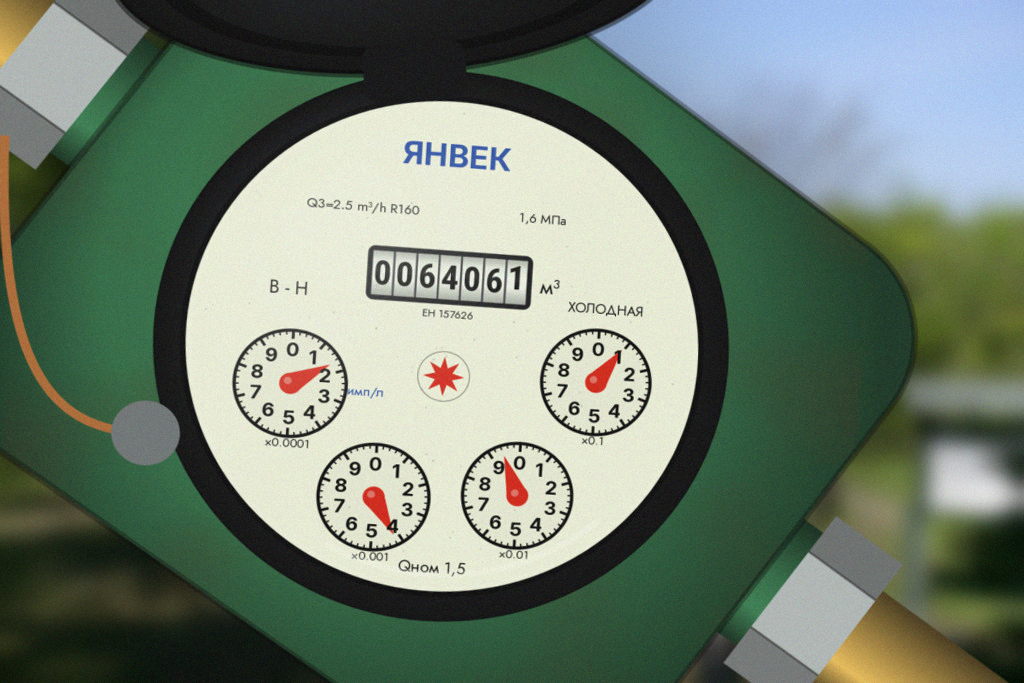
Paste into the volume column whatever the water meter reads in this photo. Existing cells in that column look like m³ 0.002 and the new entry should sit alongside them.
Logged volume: m³ 64061.0941
